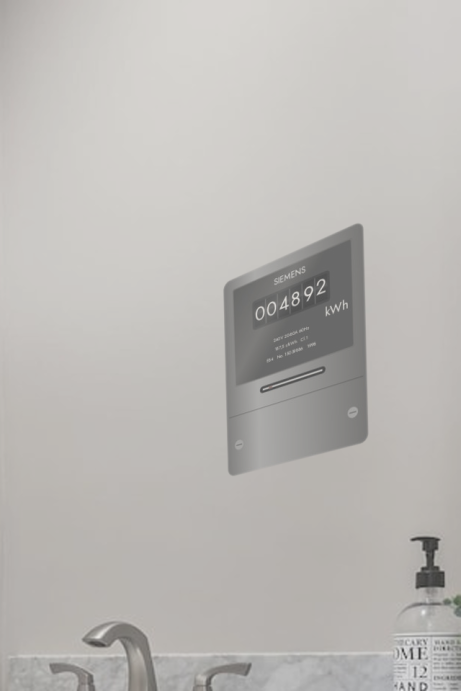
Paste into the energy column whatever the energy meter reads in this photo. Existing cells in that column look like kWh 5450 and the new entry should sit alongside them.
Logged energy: kWh 4892
